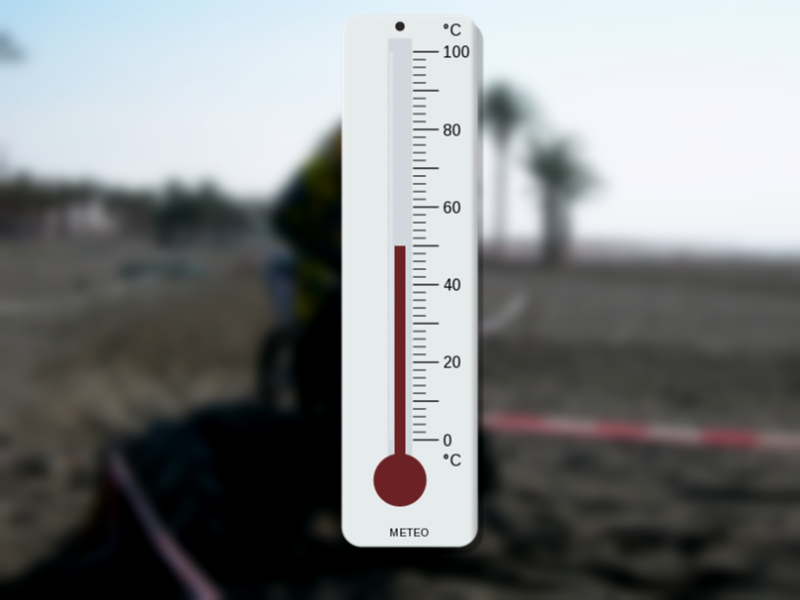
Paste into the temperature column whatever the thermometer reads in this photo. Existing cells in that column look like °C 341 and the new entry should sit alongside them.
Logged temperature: °C 50
